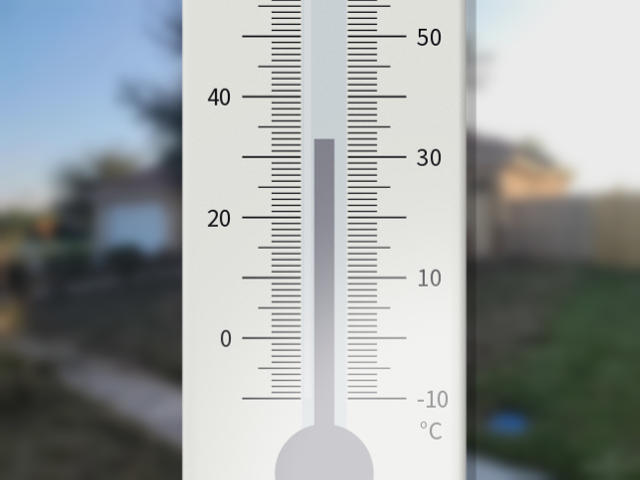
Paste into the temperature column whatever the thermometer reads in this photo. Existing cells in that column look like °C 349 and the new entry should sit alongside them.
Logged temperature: °C 33
